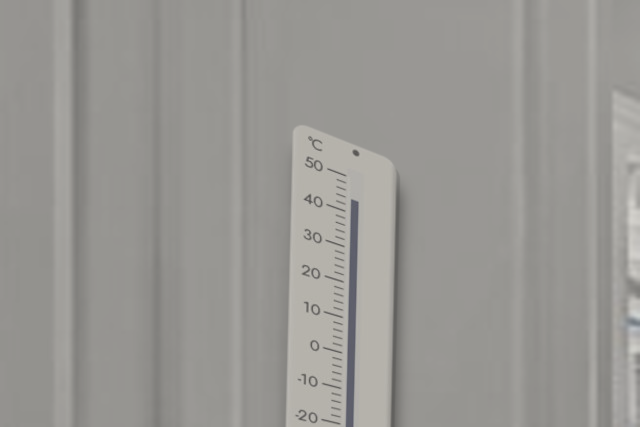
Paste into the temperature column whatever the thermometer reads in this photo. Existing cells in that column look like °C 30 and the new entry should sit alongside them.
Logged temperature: °C 44
